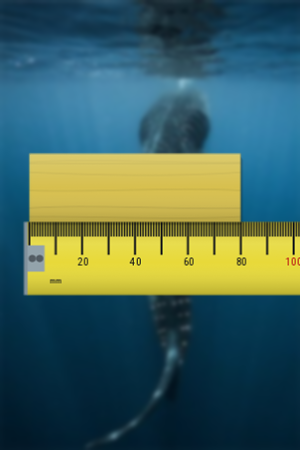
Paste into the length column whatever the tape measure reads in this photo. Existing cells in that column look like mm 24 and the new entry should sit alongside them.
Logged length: mm 80
